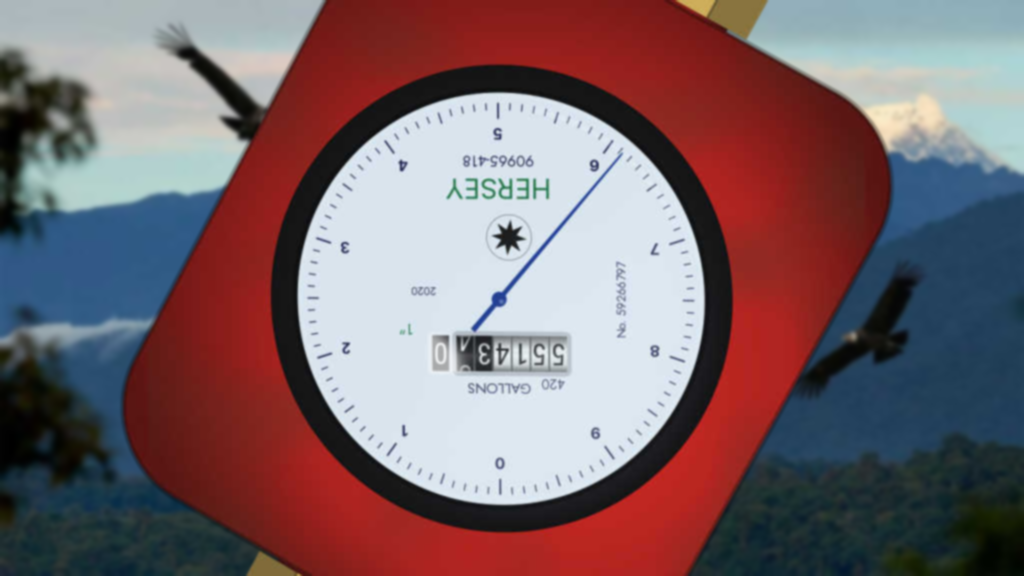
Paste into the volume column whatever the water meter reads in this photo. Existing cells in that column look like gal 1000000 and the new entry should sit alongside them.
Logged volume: gal 5514336.1
